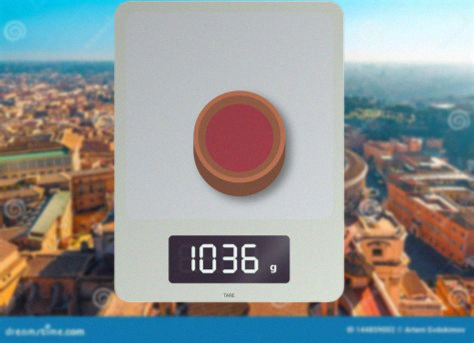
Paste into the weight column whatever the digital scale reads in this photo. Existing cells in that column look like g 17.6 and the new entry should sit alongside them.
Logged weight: g 1036
